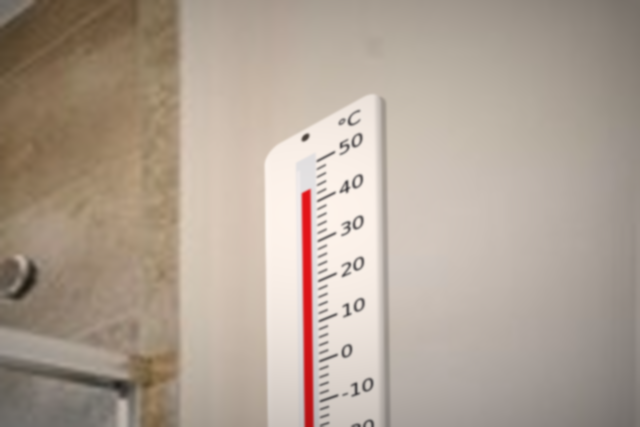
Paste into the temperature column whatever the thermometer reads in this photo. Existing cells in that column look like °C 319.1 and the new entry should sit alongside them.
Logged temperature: °C 44
